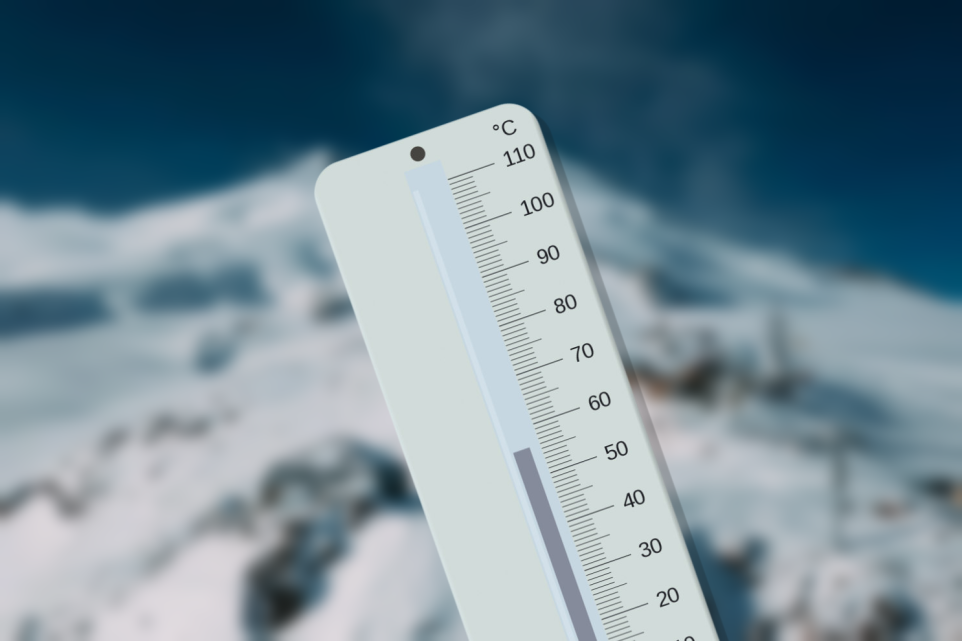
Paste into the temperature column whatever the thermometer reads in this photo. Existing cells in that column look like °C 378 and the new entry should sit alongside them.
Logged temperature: °C 56
